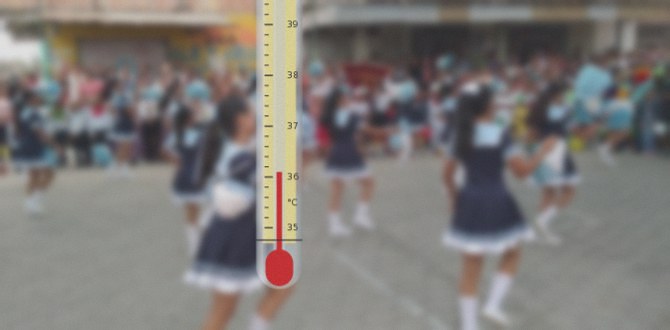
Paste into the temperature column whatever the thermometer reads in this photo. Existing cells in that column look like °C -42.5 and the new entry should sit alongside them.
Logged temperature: °C 36.1
